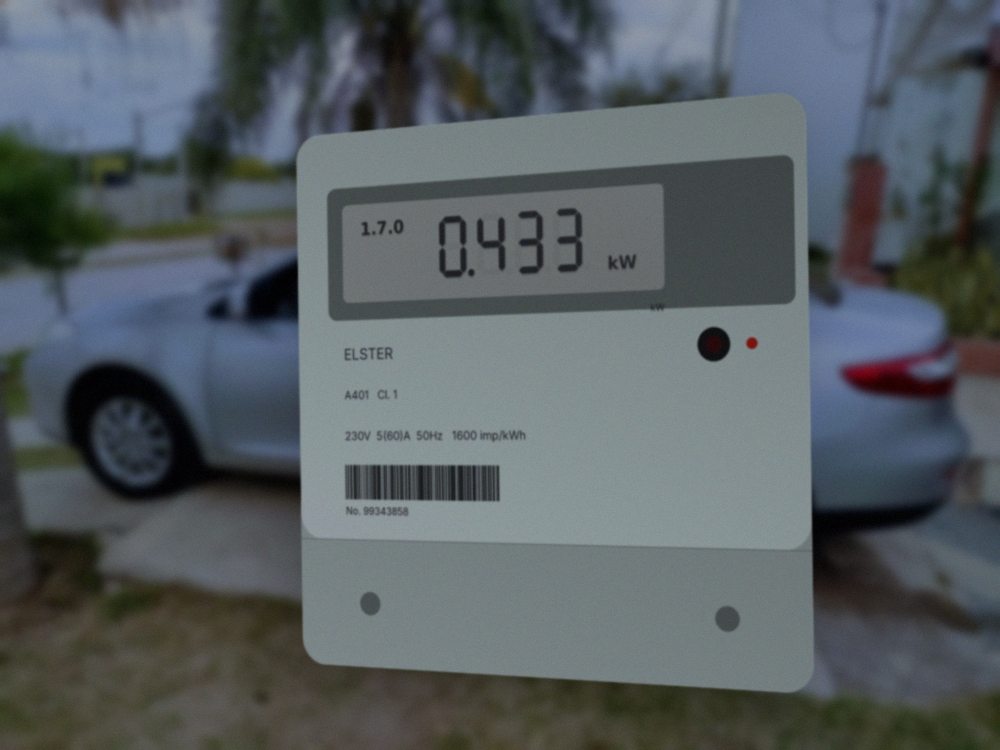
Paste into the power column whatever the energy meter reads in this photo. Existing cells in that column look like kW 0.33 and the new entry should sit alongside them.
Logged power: kW 0.433
